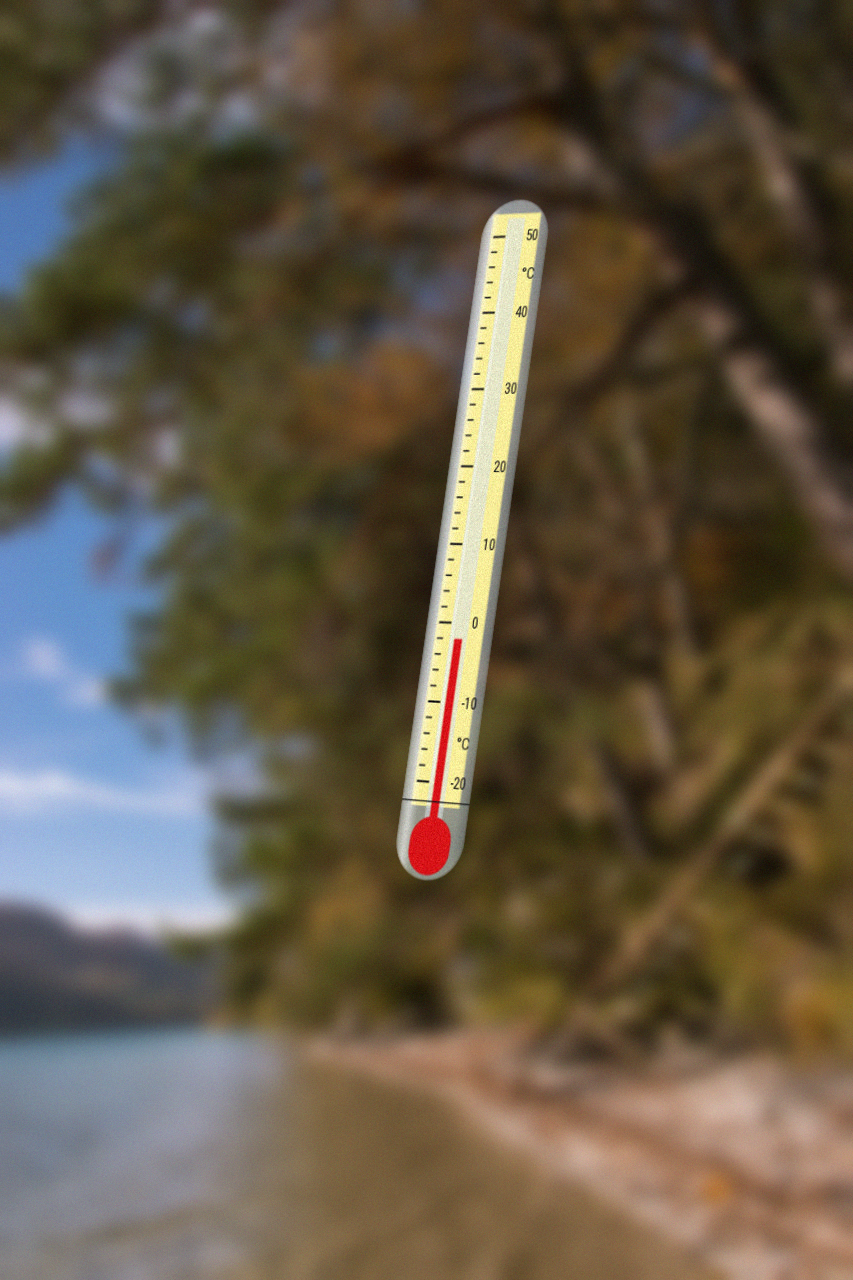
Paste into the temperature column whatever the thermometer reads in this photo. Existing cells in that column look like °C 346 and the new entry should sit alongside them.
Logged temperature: °C -2
